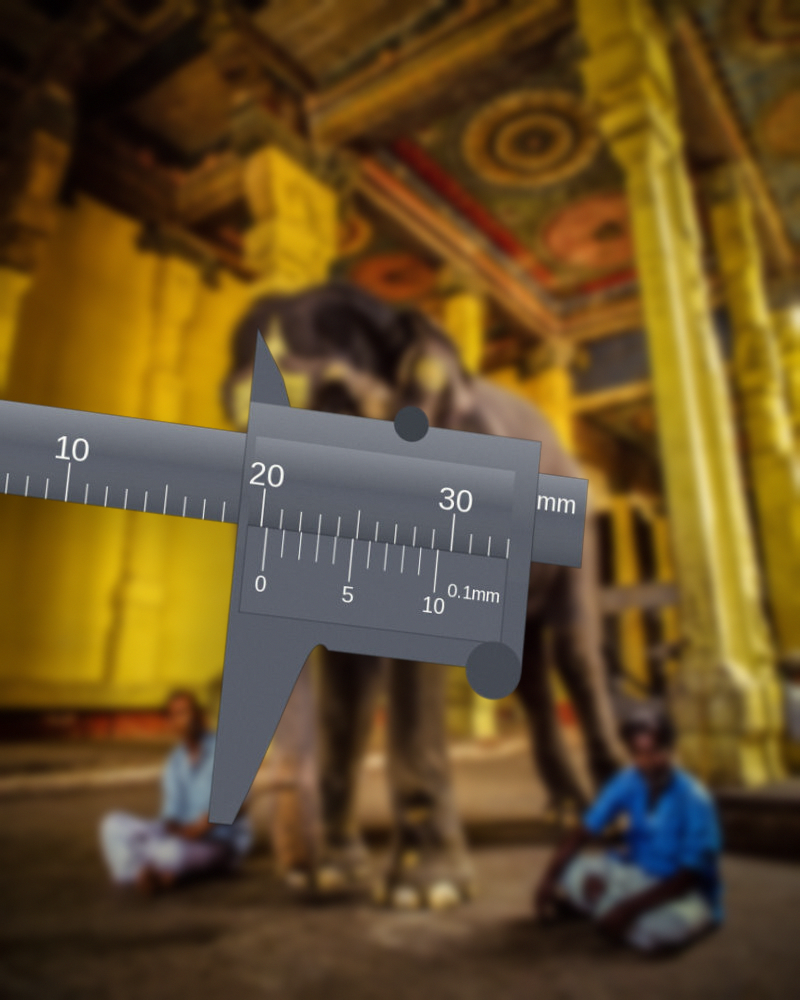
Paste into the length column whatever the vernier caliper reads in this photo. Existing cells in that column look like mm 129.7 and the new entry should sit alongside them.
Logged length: mm 20.3
